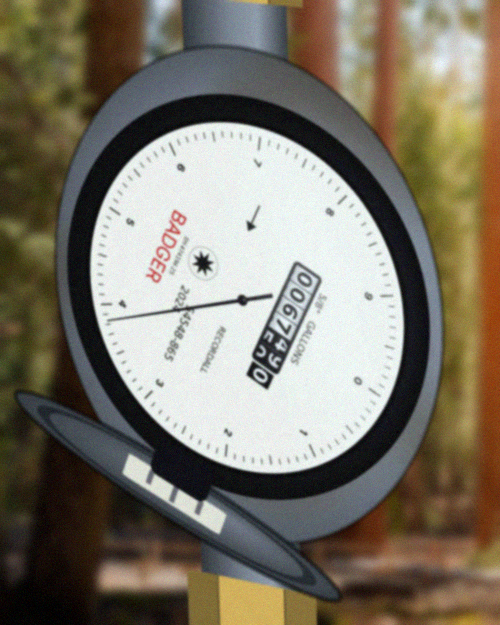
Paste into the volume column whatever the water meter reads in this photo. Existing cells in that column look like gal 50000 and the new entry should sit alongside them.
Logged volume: gal 67493.8
